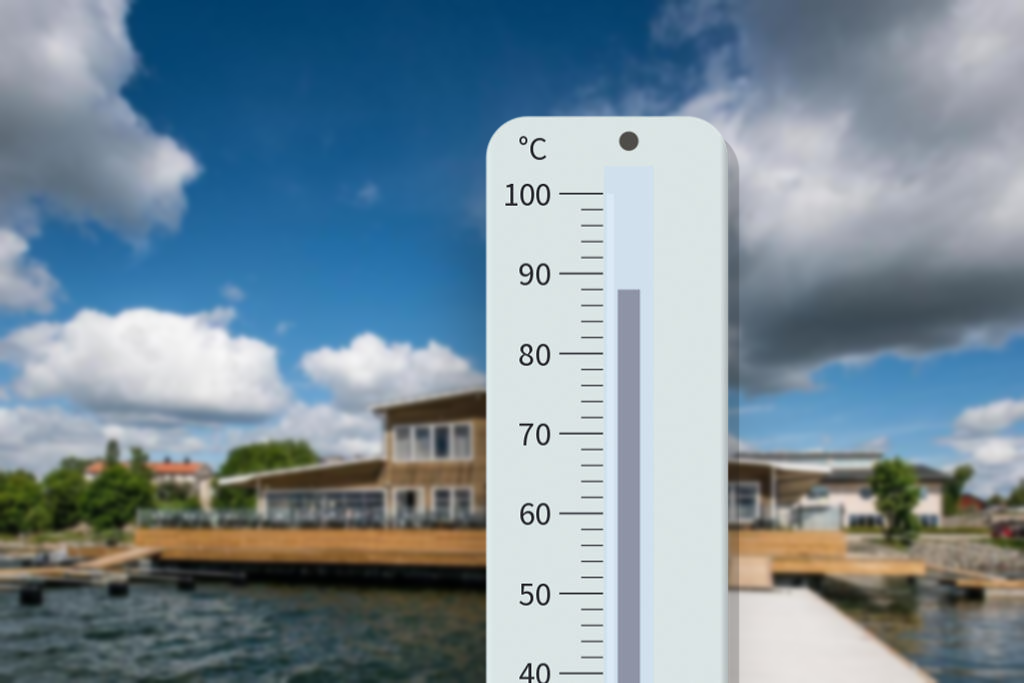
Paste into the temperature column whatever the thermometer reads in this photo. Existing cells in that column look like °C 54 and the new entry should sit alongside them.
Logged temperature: °C 88
